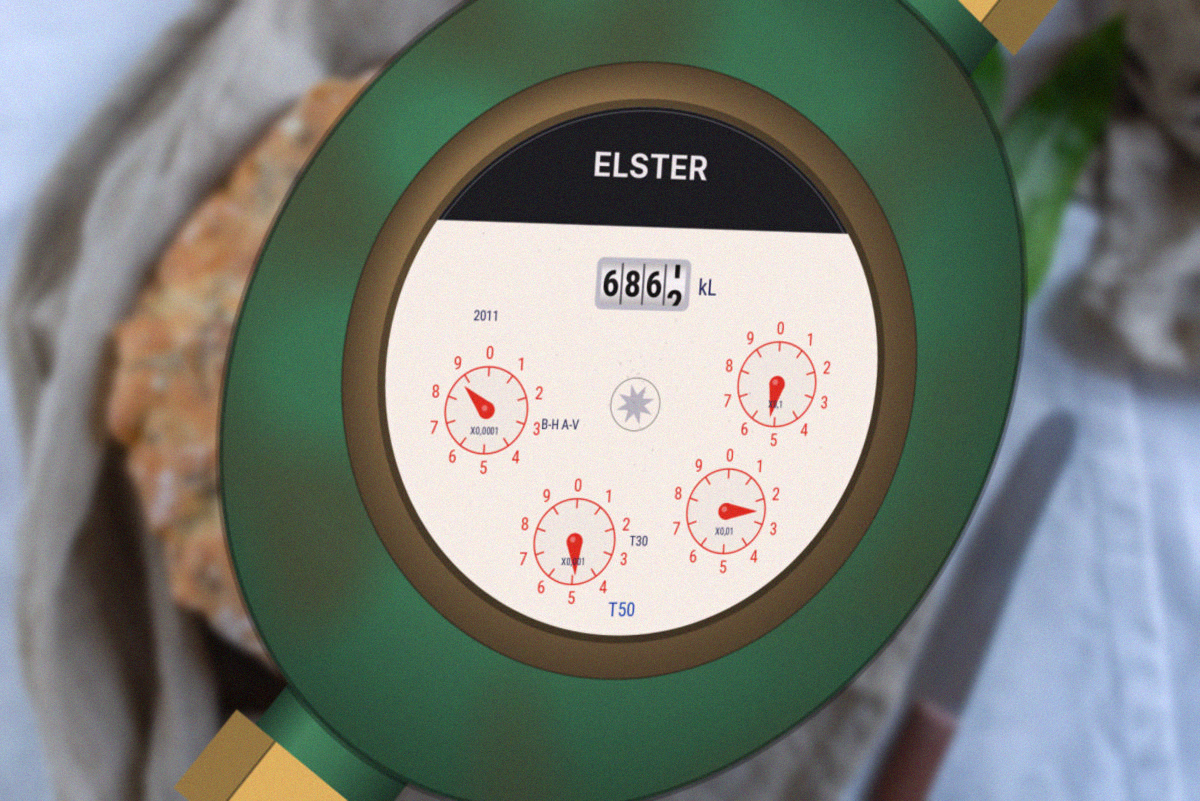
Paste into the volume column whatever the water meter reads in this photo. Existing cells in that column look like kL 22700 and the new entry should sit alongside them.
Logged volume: kL 6861.5248
